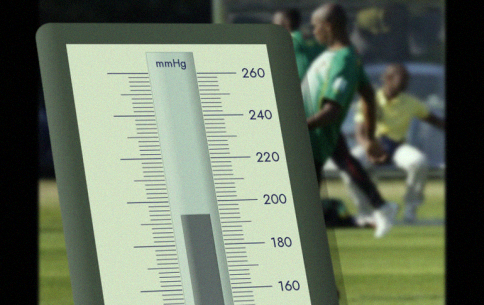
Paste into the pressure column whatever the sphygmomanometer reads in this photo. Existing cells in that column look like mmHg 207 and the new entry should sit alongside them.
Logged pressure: mmHg 194
